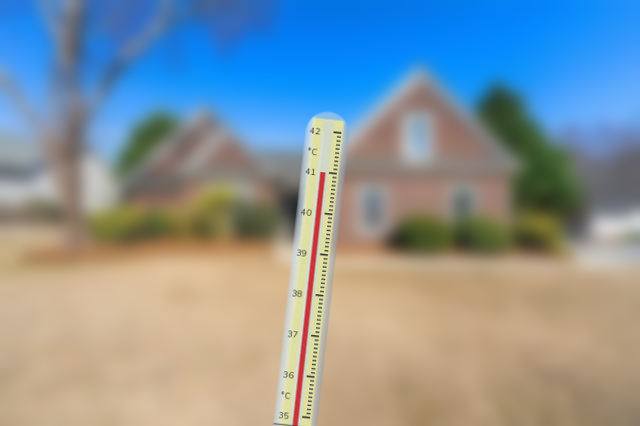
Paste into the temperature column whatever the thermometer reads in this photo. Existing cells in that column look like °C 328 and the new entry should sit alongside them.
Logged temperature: °C 41
